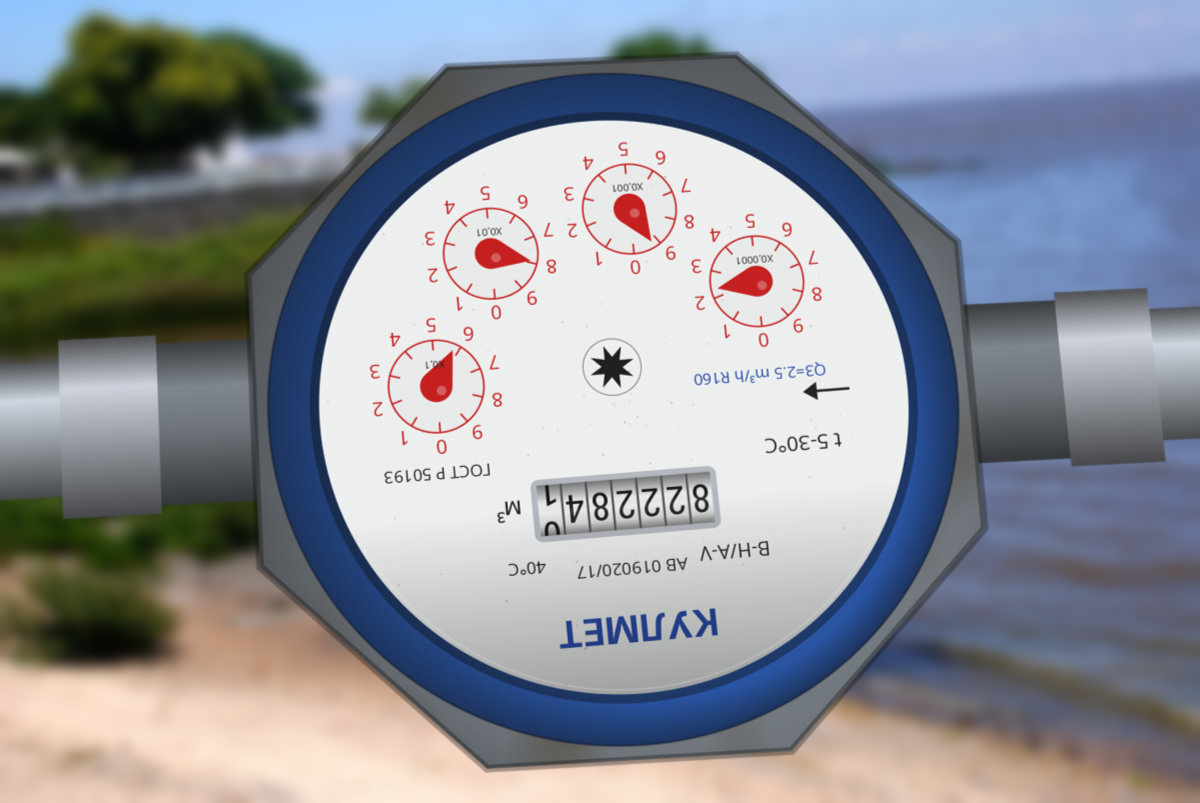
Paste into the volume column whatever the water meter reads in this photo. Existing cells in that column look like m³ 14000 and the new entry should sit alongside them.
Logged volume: m³ 8222840.5792
